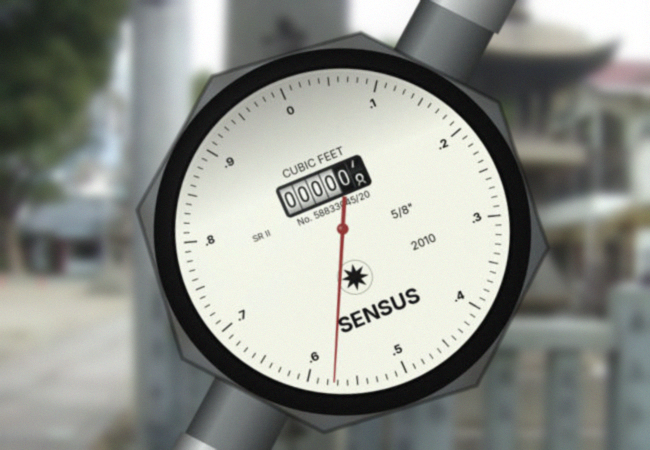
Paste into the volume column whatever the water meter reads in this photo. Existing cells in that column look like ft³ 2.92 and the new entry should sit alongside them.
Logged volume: ft³ 7.57
